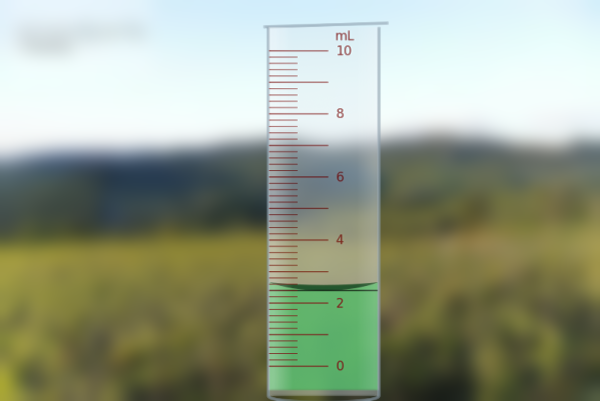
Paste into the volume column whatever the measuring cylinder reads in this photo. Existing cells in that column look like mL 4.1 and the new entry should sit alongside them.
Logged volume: mL 2.4
